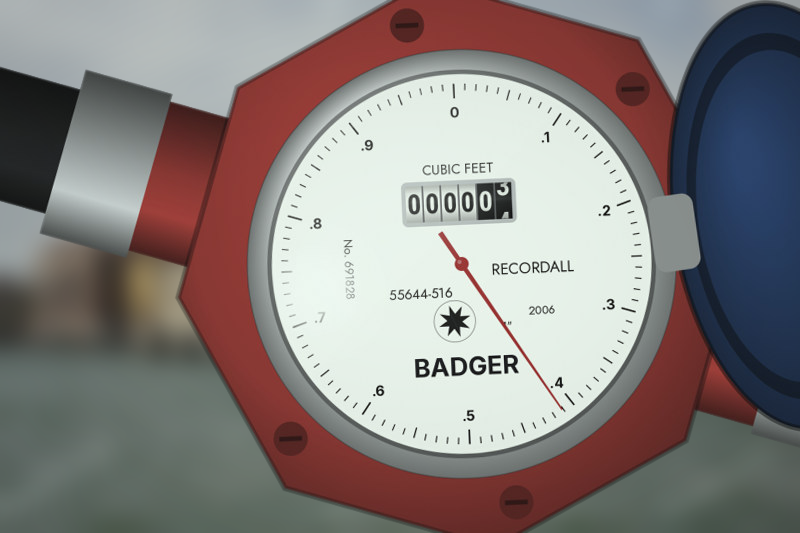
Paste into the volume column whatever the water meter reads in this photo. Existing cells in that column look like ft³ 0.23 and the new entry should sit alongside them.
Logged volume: ft³ 3.41
